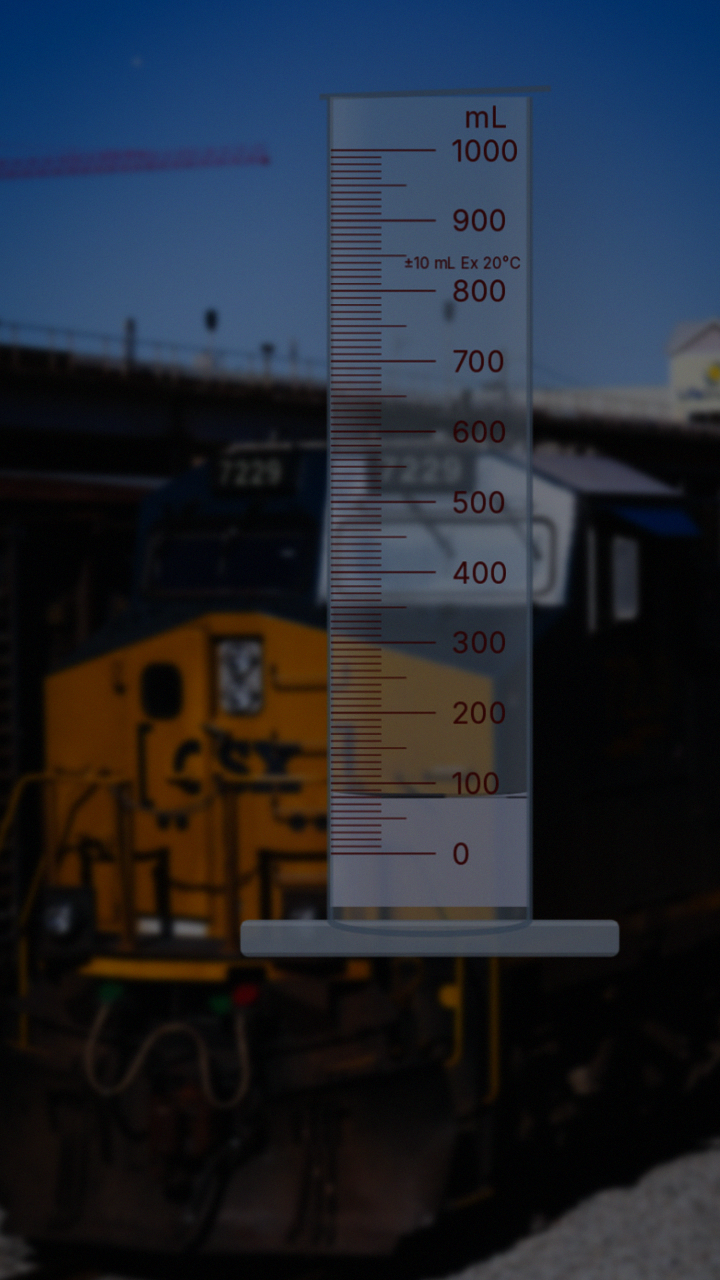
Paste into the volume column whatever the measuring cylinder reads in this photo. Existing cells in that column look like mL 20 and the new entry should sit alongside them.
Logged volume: mL 80
